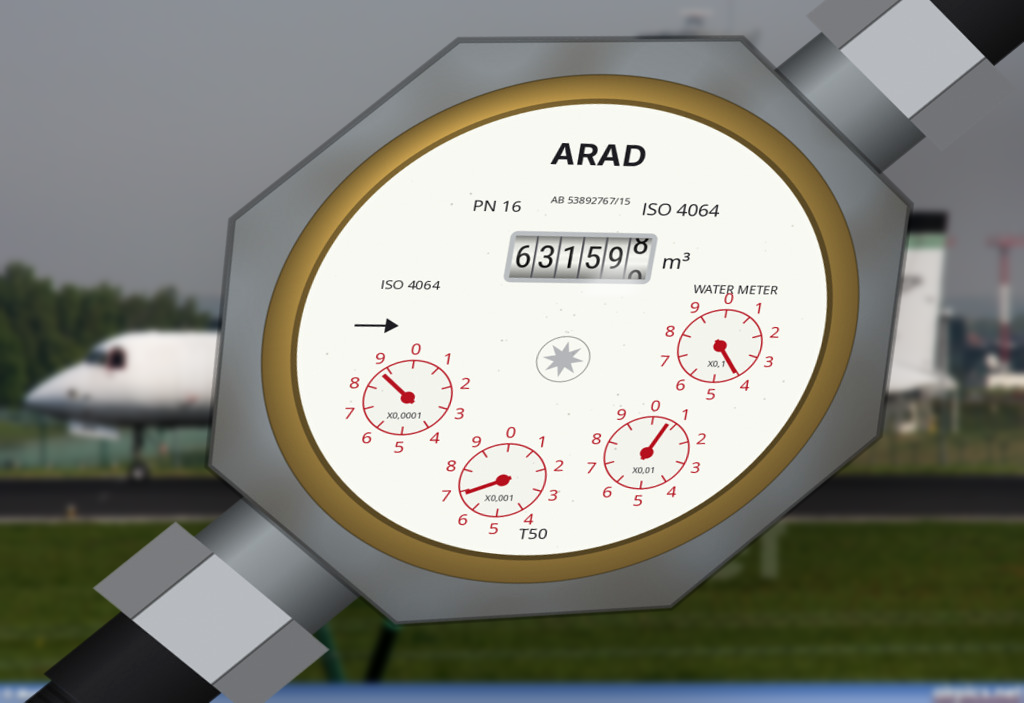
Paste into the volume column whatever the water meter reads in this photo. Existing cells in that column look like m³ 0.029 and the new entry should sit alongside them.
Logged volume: m³ 631598.4068
